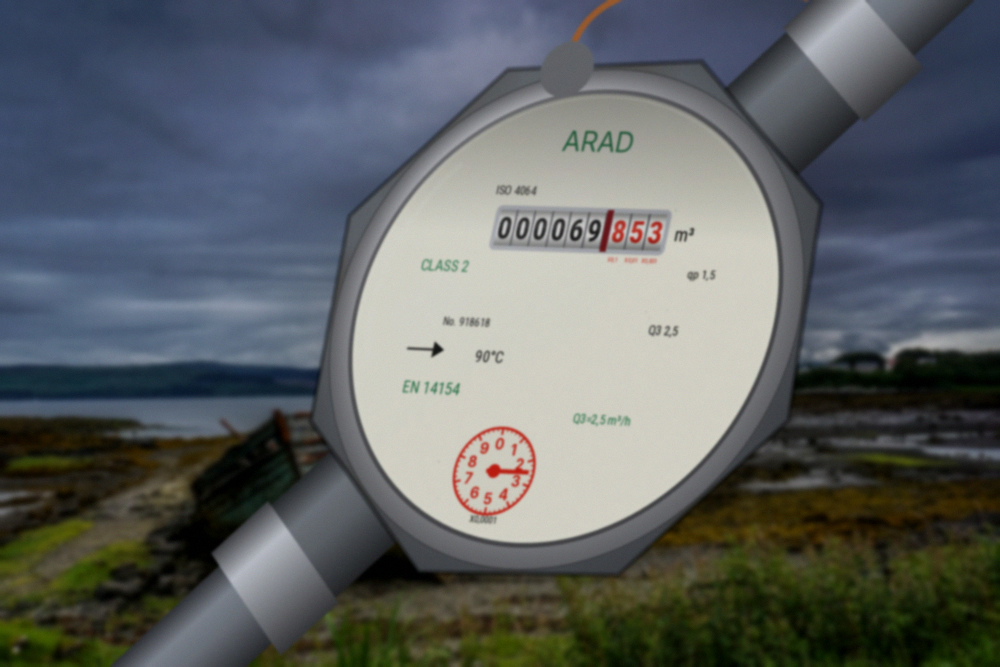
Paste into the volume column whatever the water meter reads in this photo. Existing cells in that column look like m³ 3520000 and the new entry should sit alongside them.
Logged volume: m³ 69.8532
